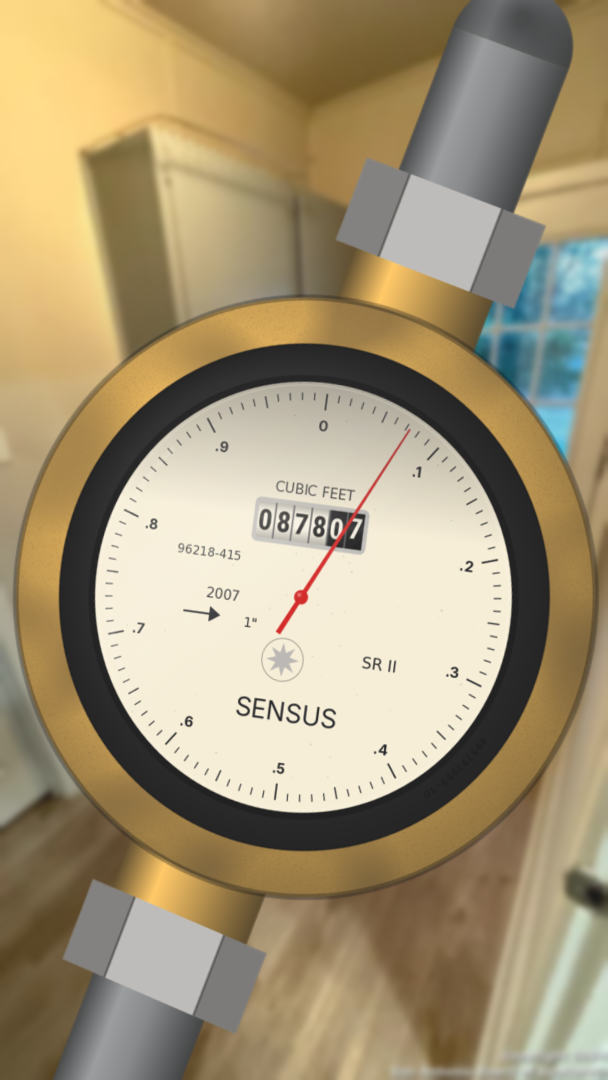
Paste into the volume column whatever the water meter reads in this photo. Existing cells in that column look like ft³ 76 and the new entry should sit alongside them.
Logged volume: ft³ 87807.07
